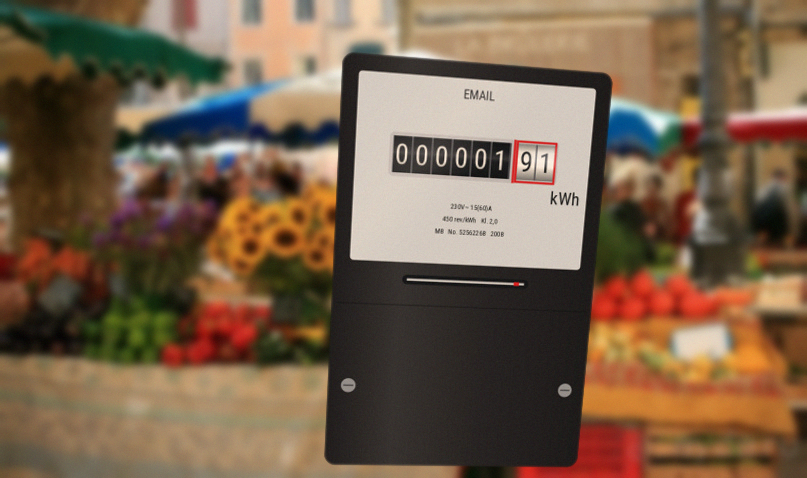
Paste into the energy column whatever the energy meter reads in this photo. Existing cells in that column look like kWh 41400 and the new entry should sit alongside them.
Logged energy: kWh 1.91
